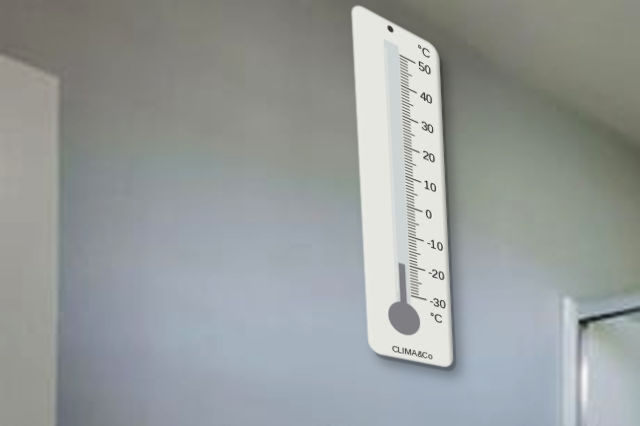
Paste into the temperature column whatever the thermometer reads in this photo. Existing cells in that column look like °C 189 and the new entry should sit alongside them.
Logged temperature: °C -20
